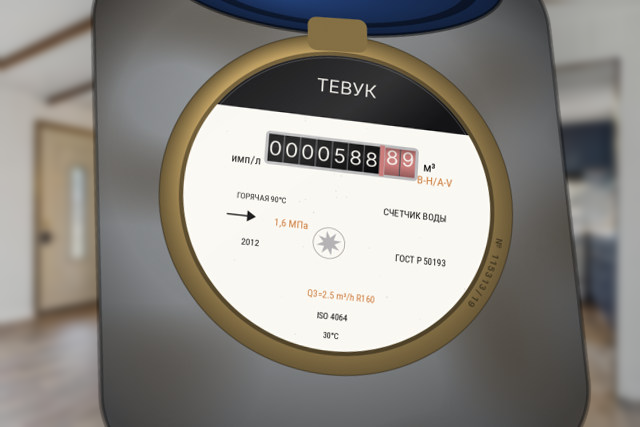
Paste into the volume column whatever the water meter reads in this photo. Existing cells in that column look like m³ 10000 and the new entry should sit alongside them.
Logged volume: m³ 588.89
